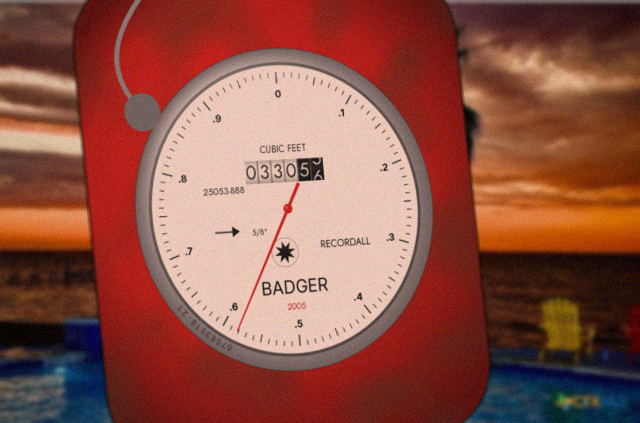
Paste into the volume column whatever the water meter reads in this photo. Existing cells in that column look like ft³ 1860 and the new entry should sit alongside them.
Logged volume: ft³ 33055.58
